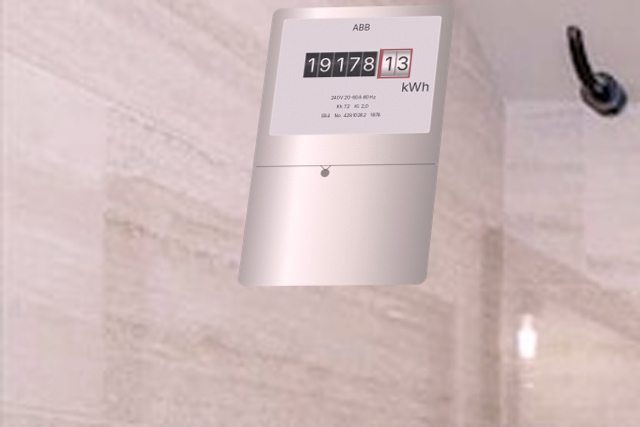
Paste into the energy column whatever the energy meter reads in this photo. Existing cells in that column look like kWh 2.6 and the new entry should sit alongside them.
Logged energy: kWh 19178.13
